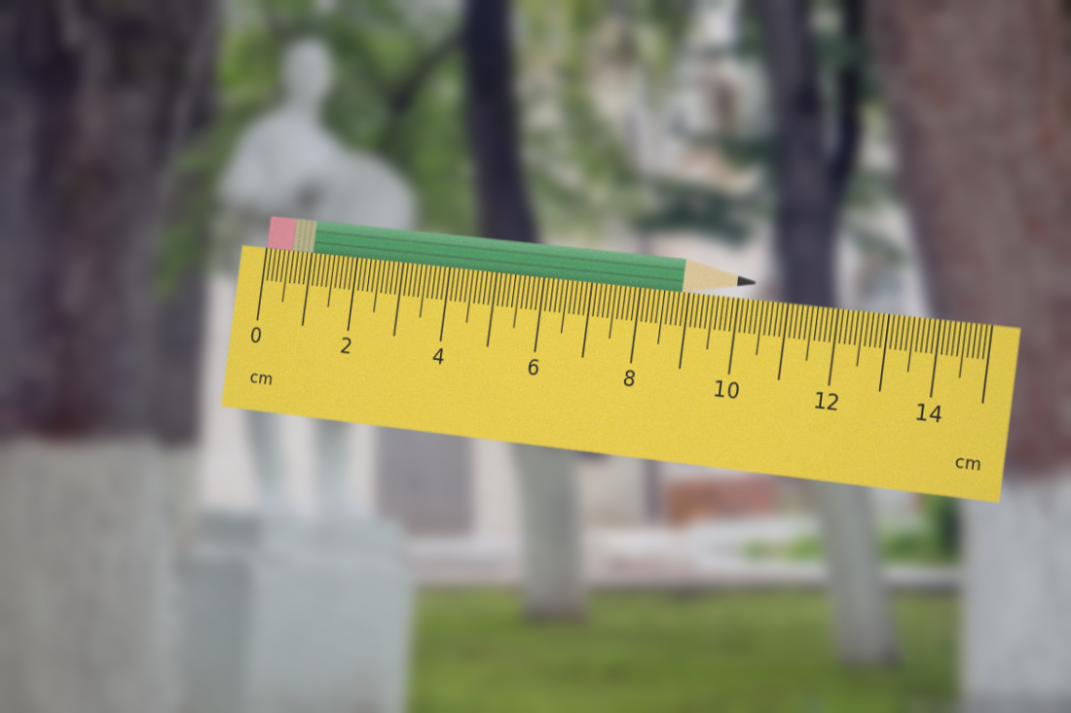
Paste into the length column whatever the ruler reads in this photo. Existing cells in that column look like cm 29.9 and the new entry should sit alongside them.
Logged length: cm 10.3
